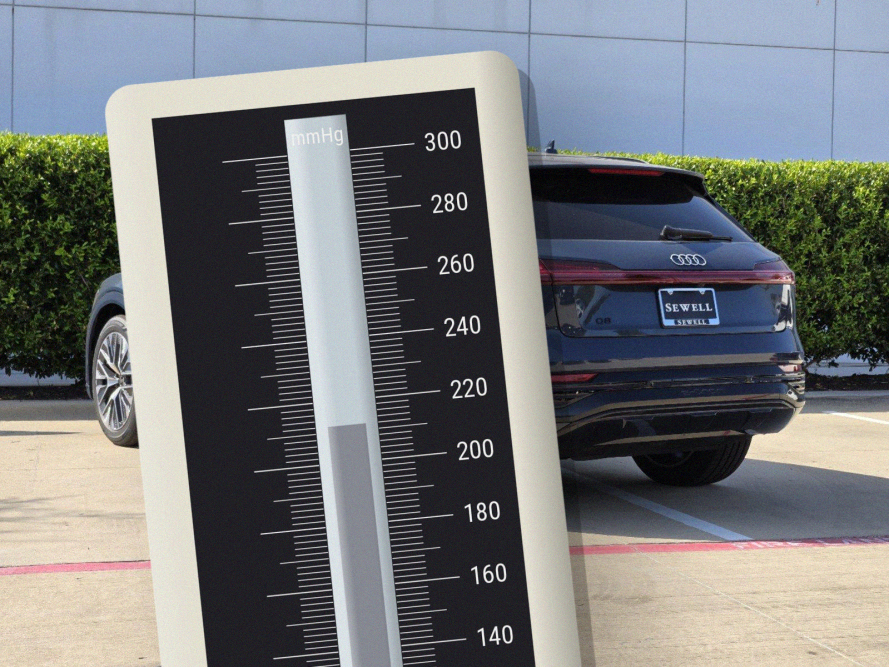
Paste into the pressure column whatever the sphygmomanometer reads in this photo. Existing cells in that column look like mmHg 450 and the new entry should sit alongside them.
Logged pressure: mmHg 212
